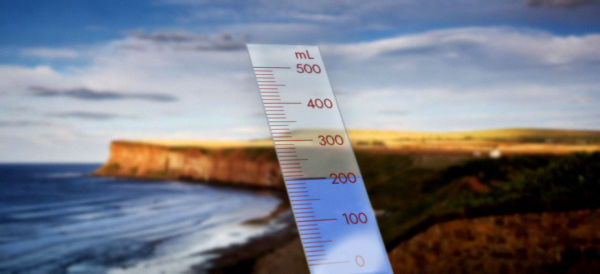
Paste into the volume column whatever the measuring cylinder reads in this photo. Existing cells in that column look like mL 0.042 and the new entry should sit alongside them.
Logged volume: mL 200
